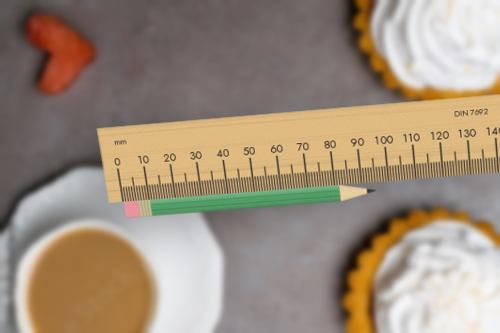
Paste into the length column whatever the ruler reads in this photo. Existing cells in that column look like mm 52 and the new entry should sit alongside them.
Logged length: mm 95
